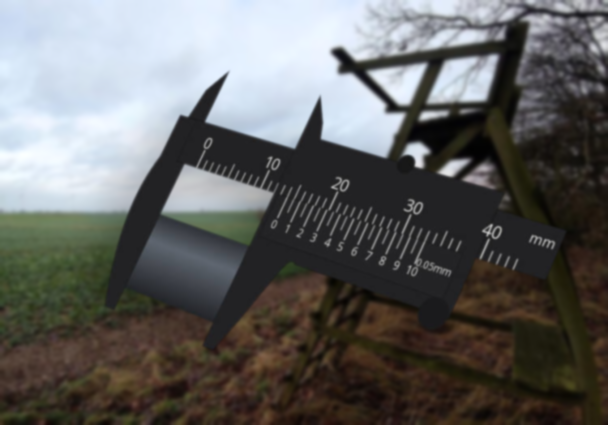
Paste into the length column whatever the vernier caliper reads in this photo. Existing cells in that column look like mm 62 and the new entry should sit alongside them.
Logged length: mm 14.0
